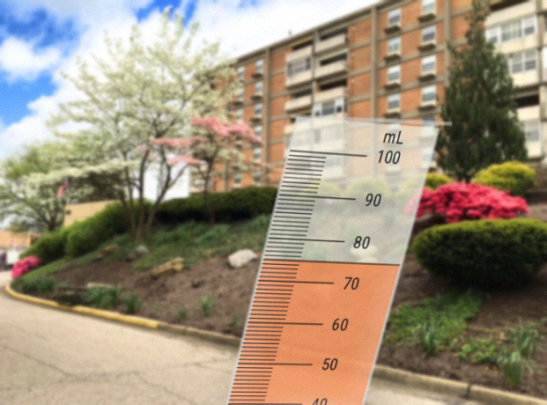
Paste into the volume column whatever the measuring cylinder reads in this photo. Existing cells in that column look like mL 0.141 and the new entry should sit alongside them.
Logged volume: mL 75
